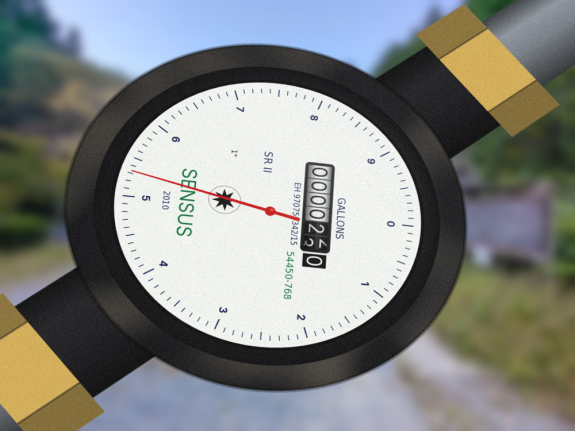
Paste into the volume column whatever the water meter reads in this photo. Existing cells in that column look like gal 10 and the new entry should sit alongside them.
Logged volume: gal 225.3
